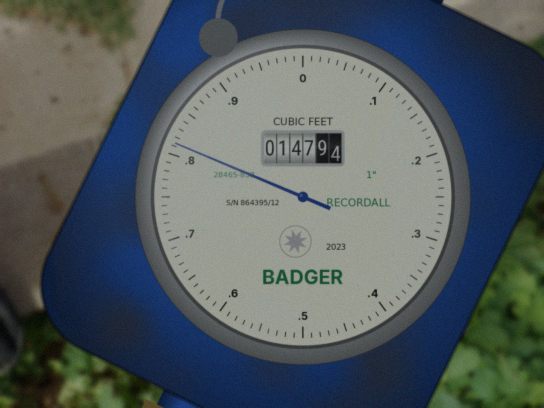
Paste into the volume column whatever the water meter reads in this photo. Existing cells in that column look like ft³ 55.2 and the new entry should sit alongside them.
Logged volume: ft³ 14793.81
